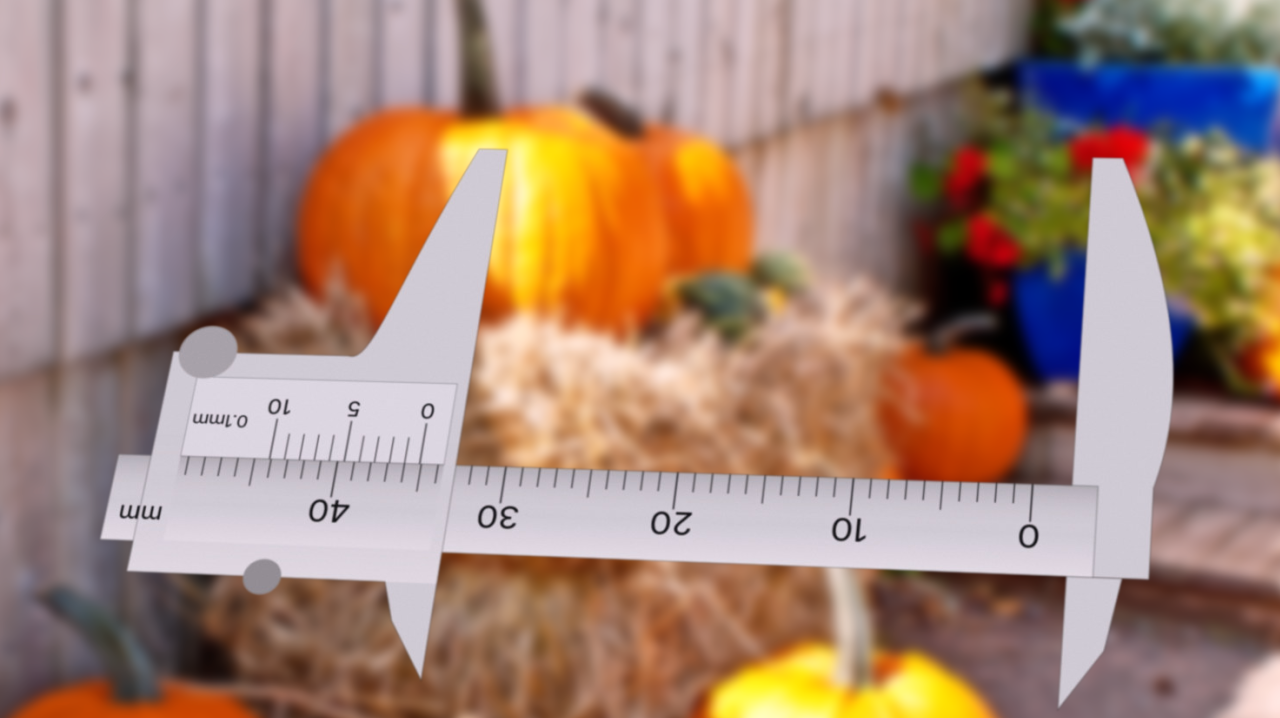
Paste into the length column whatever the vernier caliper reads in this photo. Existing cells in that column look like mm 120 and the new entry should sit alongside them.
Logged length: mm 35.1
